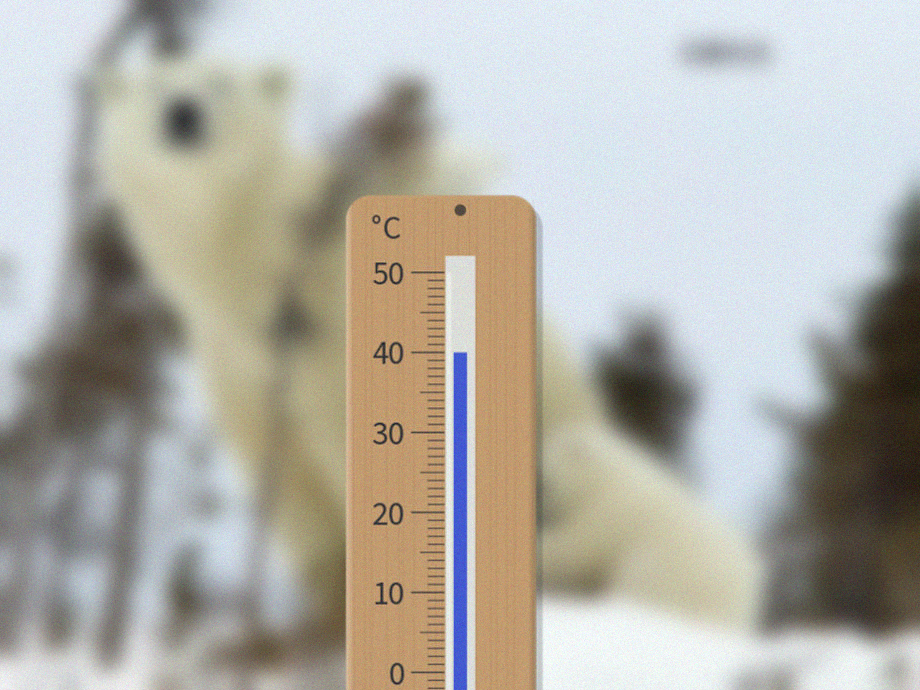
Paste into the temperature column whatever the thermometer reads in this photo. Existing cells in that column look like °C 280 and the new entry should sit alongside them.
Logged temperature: °C 40
